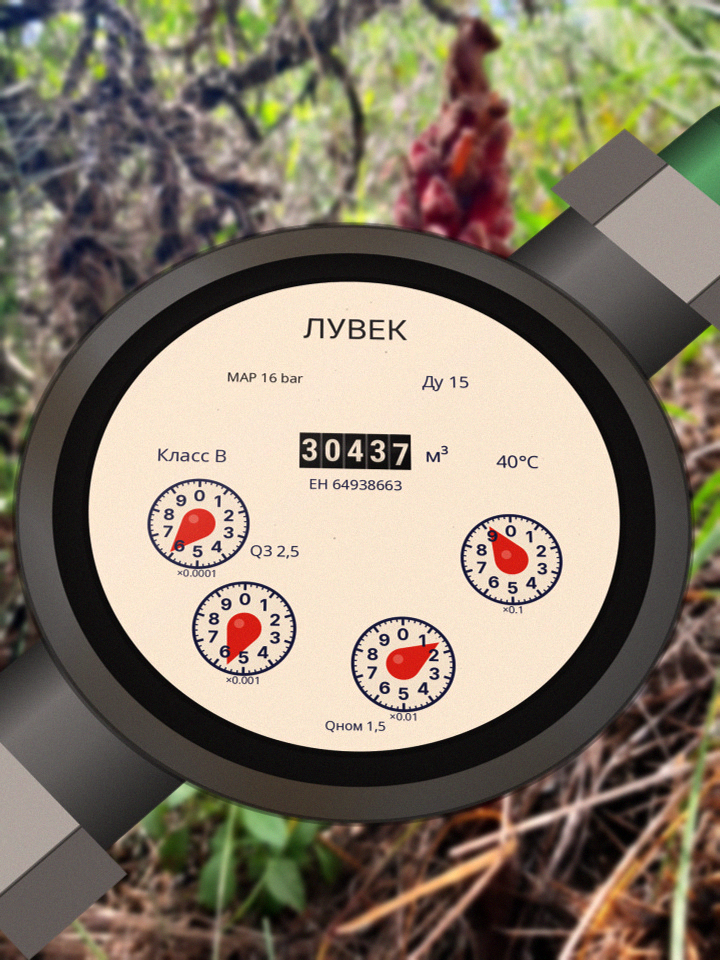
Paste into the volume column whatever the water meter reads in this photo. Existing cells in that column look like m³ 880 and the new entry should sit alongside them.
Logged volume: m³ 30436.9156
